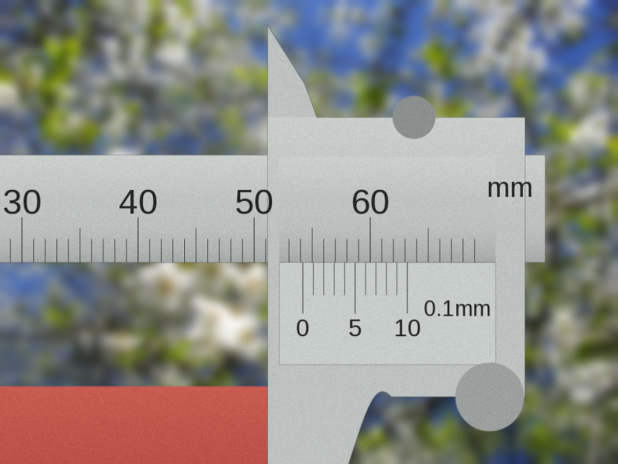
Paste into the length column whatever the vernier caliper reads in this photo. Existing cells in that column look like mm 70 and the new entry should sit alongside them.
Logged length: mm 54.2
